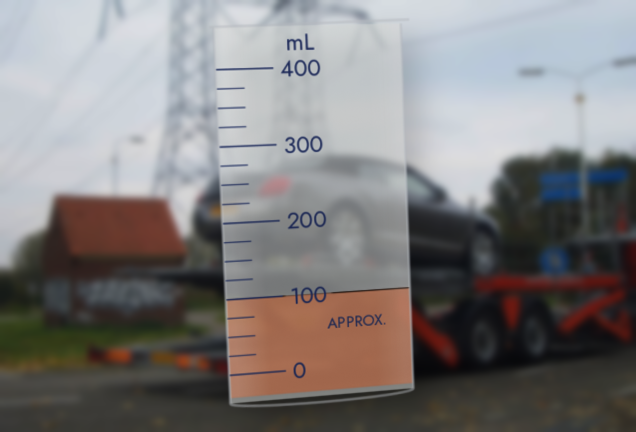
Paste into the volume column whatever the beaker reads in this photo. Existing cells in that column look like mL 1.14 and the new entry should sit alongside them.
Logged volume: mL 100
